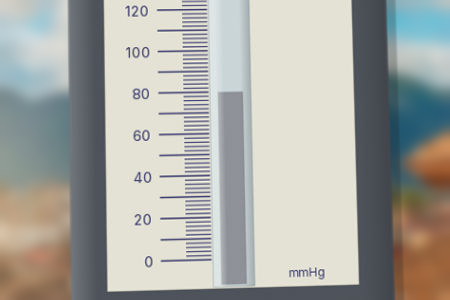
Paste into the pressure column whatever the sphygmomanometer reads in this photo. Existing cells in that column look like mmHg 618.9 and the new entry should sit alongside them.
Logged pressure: mmHg 80
